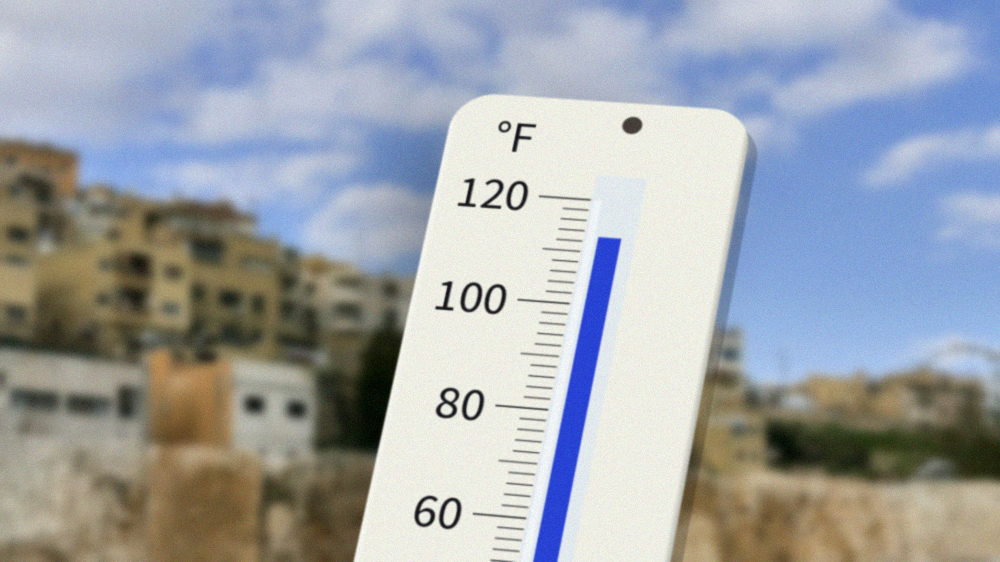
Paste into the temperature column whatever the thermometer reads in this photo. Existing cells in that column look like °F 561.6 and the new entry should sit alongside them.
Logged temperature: °F 113
